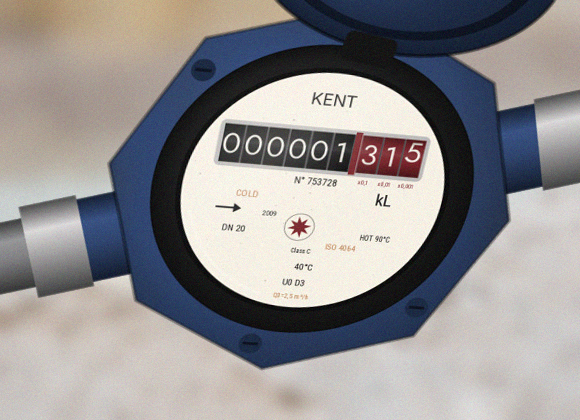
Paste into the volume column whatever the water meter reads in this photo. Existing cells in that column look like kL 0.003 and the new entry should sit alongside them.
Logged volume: kL 1.315
